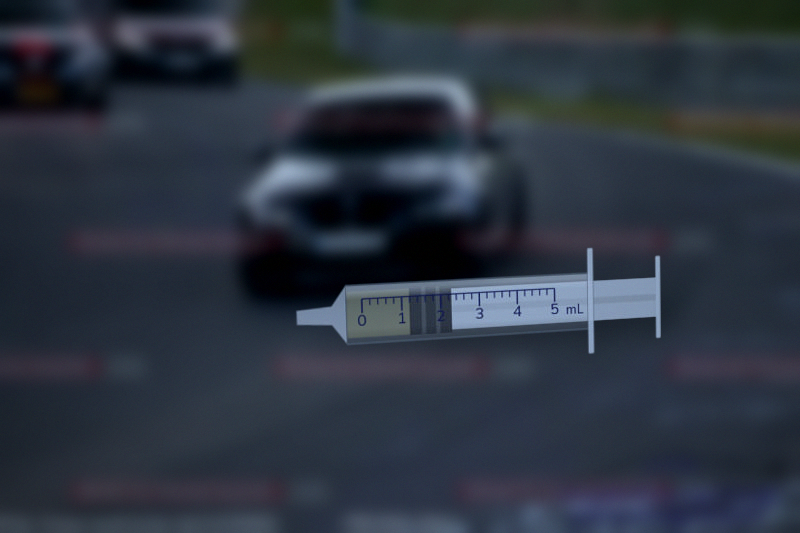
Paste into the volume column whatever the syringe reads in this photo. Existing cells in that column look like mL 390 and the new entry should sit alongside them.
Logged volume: mL 1.2
